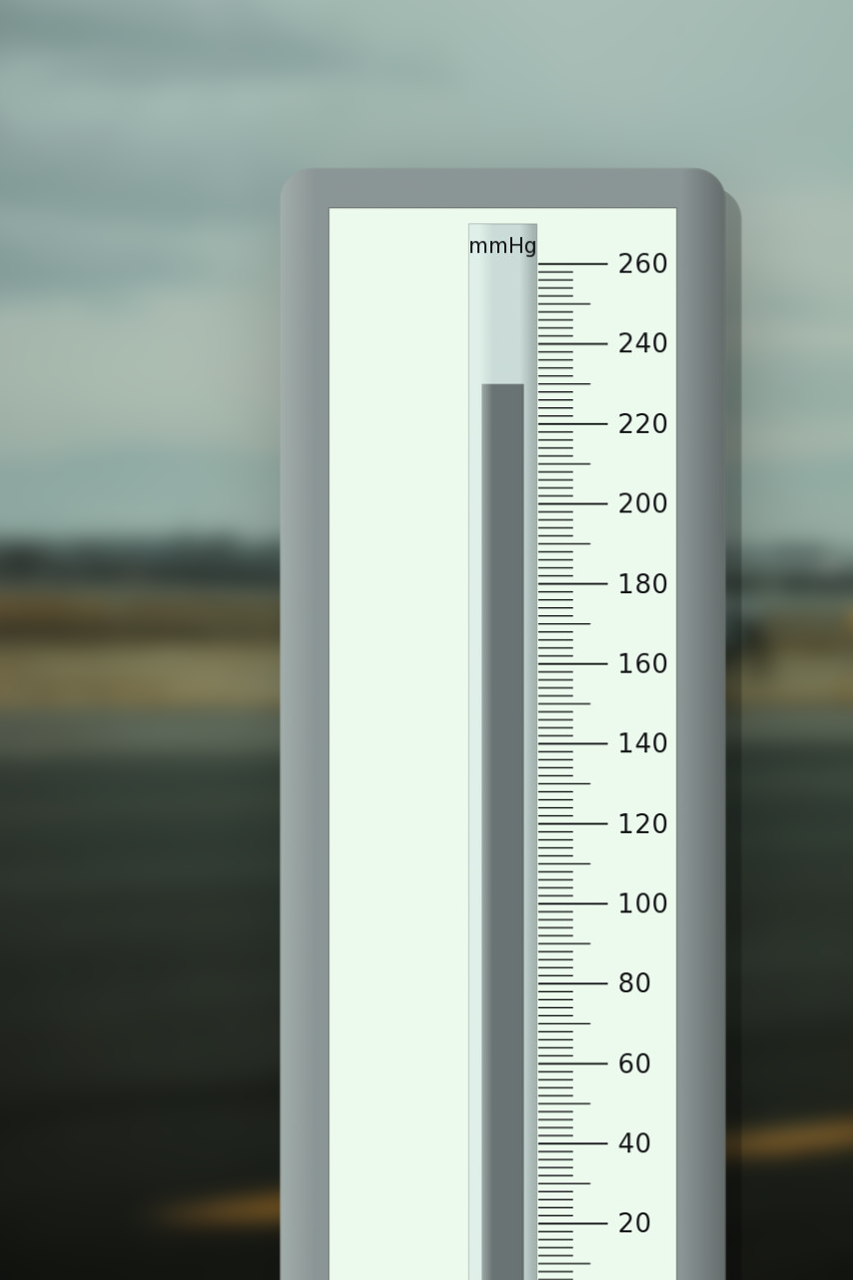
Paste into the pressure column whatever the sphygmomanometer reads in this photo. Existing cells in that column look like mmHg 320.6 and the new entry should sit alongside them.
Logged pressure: mmHg 230
